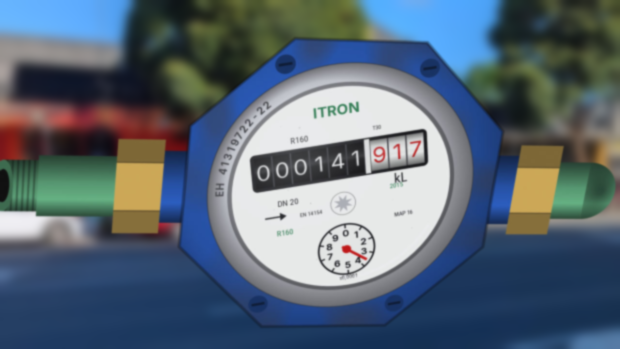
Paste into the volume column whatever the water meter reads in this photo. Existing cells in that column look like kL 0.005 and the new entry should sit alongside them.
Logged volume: kL 141.9173
